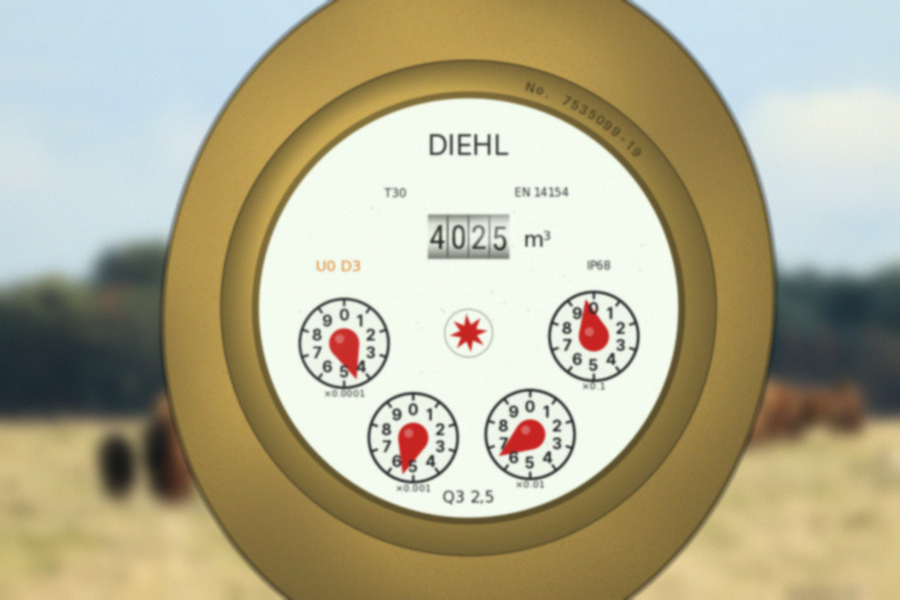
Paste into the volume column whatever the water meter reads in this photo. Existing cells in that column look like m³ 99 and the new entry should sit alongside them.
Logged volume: m³ 4024.9654
